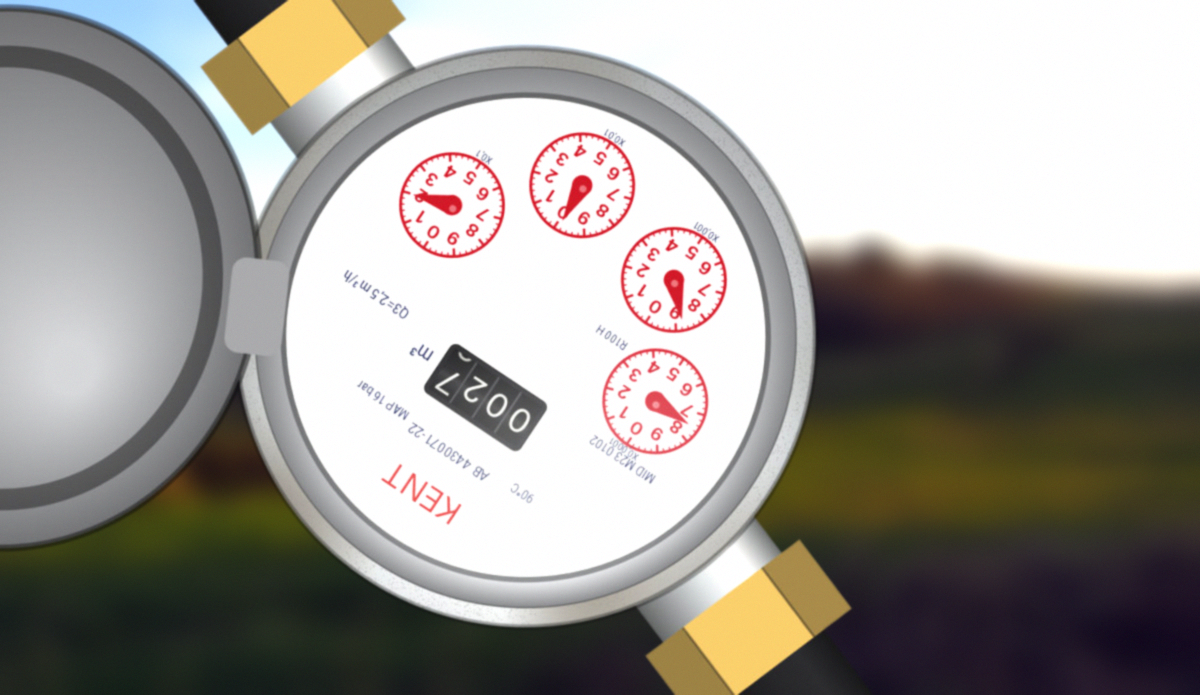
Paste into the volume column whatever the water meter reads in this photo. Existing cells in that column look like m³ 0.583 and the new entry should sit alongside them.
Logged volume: m³ 27.1987
